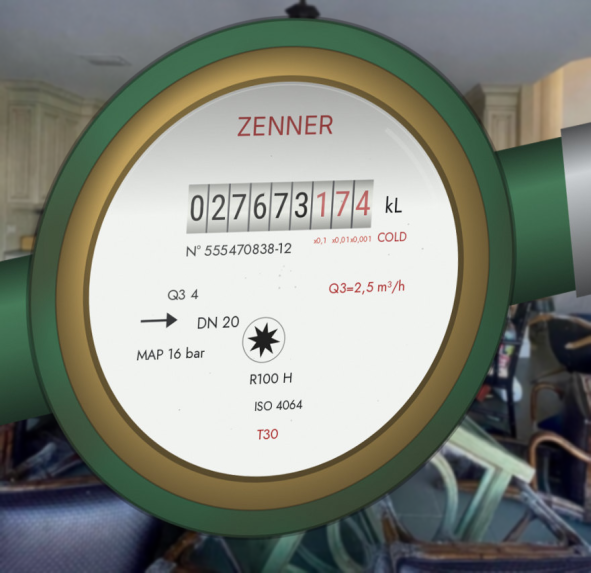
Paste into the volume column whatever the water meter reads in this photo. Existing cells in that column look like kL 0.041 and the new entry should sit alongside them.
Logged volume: kL 27673.174
